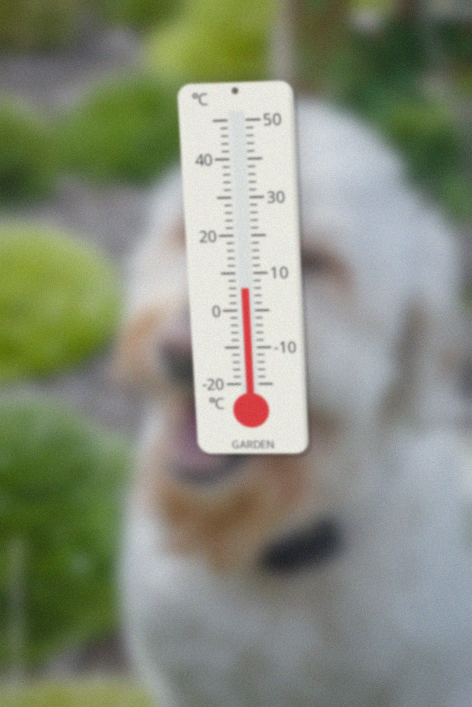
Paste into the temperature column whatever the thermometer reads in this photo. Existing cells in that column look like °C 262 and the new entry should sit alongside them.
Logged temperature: °C 6
